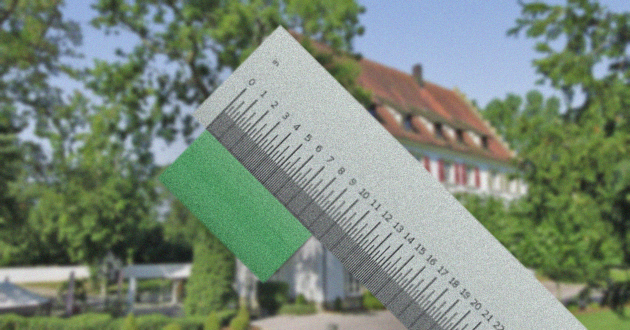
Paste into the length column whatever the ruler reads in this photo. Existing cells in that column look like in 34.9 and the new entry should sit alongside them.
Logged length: in 9.5
